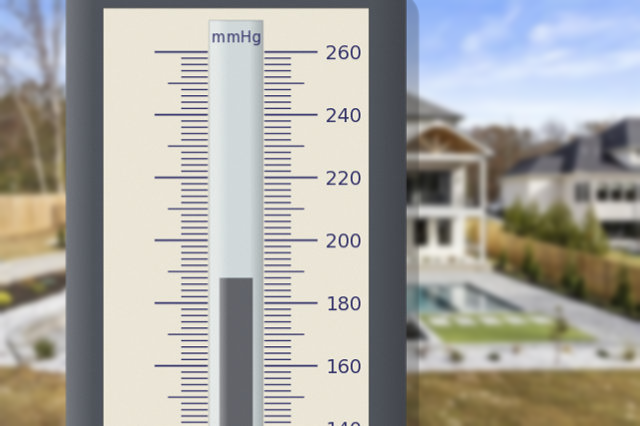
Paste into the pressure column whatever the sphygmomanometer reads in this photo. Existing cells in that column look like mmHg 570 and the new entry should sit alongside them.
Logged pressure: mmHg 188
